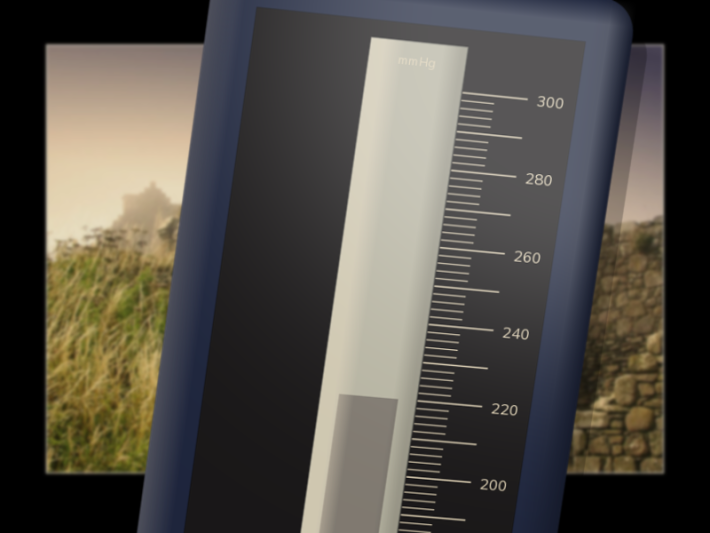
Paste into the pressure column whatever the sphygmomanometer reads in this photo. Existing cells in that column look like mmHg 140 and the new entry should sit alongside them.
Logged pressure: mmHg 220
